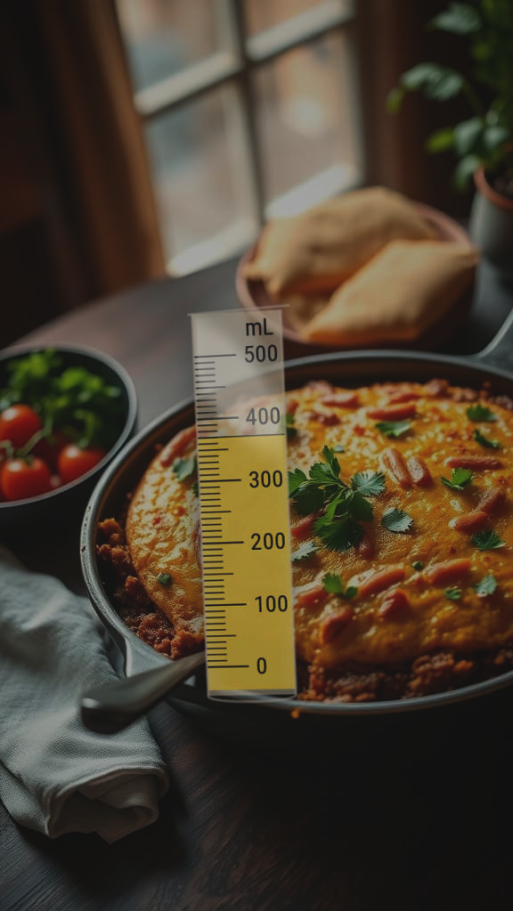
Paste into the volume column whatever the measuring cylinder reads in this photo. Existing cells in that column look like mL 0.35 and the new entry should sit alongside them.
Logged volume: mL 370
